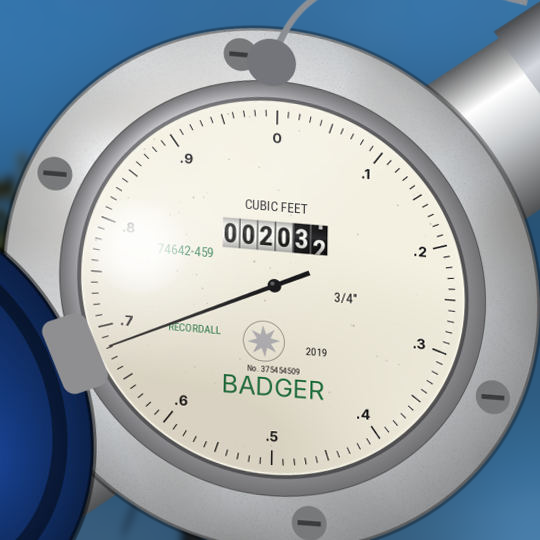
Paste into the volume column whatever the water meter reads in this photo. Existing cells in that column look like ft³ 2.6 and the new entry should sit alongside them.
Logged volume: ft³ 2031.68
